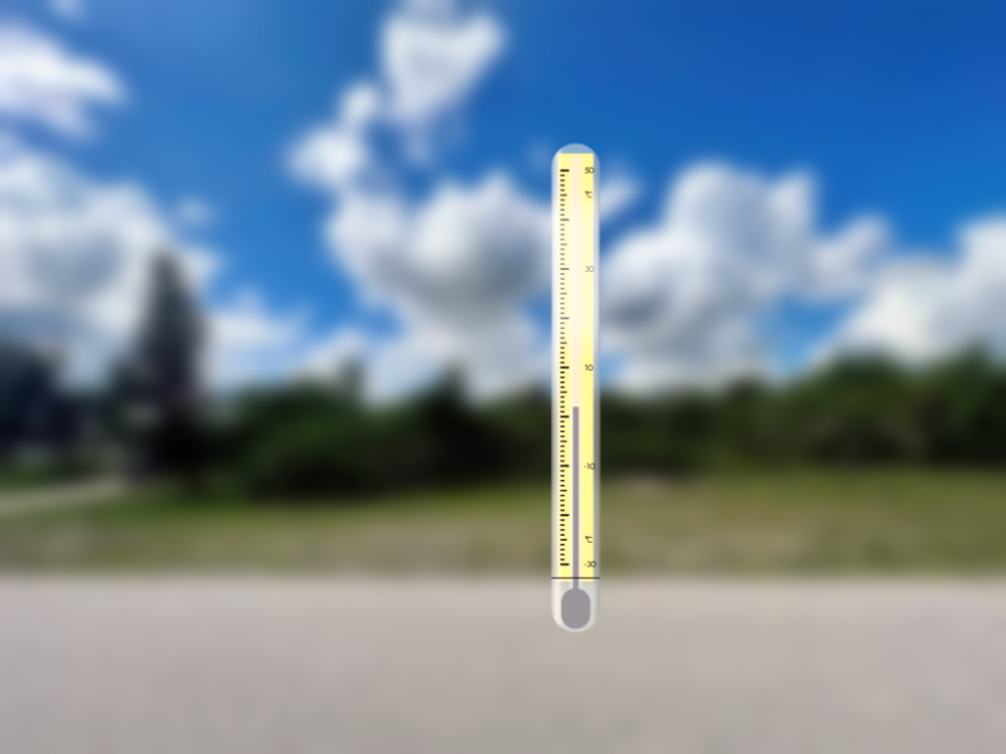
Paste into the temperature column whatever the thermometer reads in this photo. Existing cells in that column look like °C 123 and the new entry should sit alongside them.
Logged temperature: °C 2
